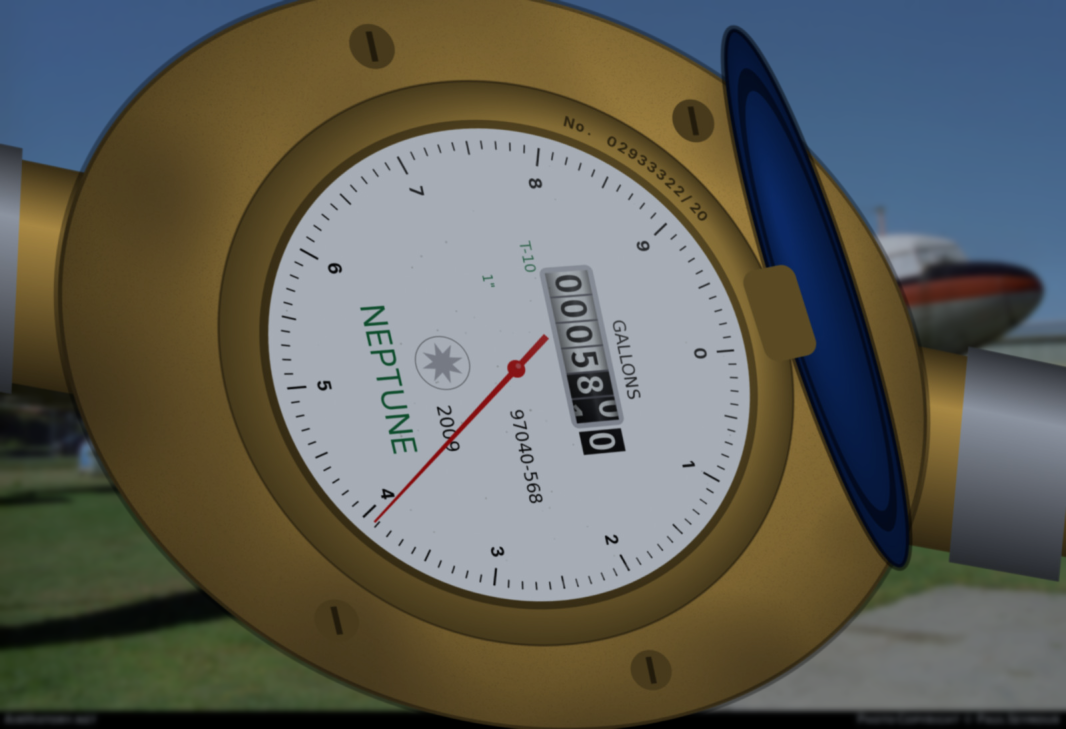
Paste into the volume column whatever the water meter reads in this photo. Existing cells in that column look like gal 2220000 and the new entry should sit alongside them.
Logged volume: gal 5803.9
